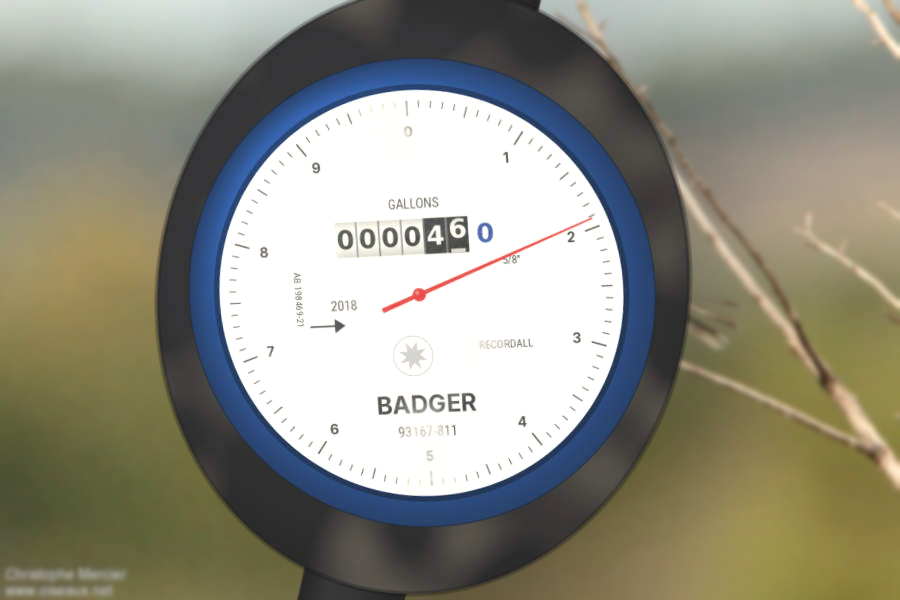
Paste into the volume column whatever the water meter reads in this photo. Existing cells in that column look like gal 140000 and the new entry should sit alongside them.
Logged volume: gal 461.9
